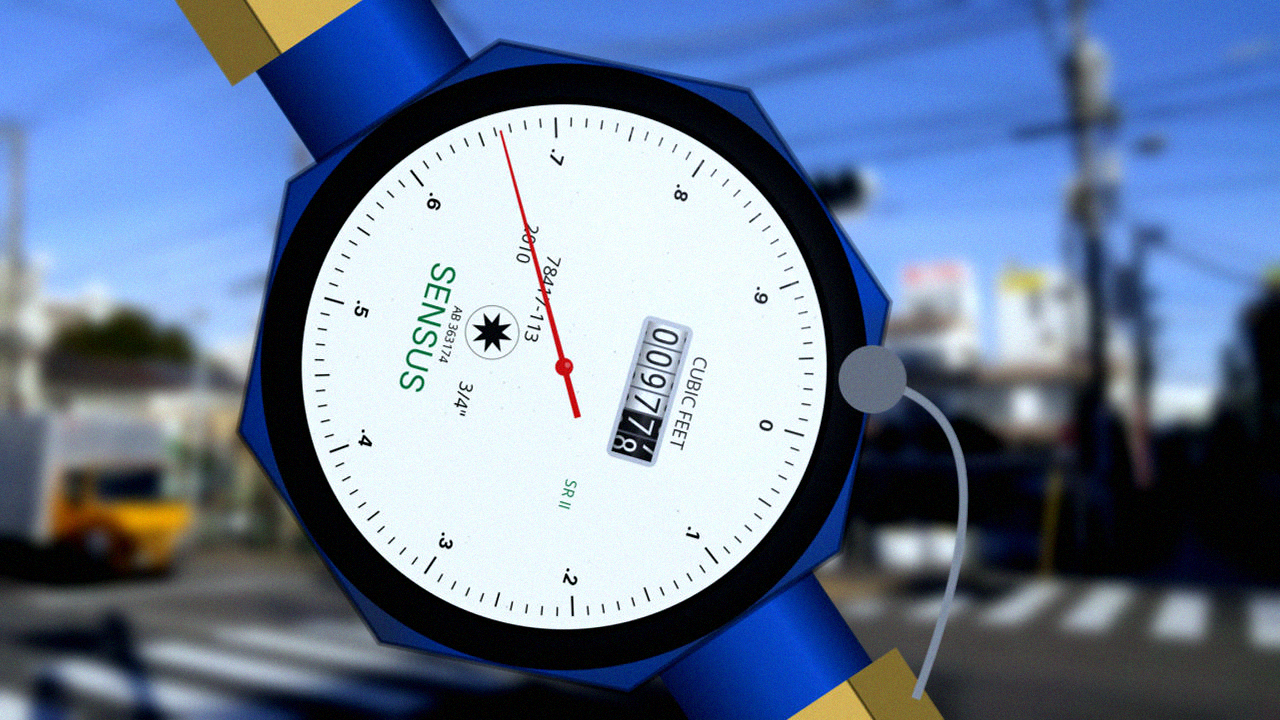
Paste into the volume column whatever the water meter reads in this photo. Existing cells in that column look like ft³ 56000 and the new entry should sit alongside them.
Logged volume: ft³ 9777.66
